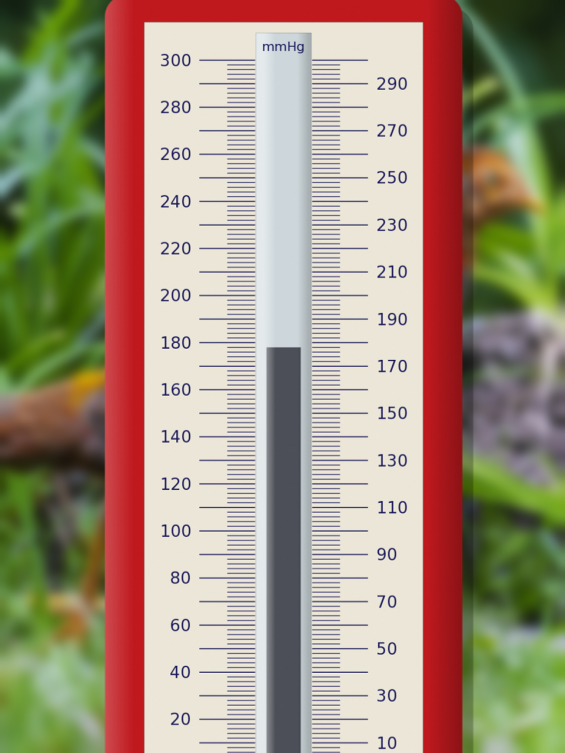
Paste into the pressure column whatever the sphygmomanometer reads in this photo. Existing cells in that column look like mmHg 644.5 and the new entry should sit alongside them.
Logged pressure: mmHg 178
